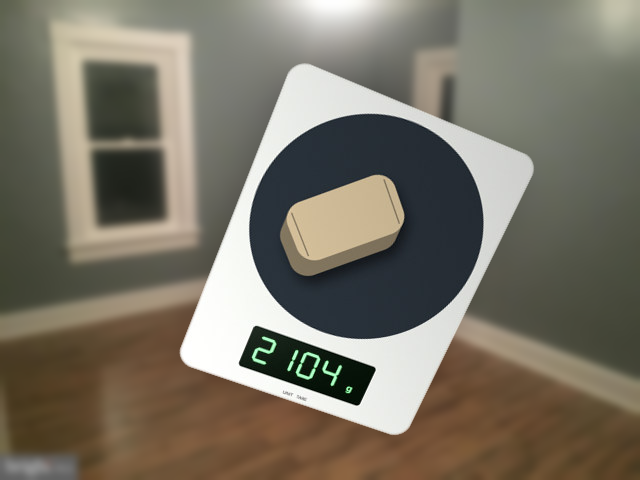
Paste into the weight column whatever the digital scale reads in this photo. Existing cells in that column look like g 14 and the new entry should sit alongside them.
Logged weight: g 2104
